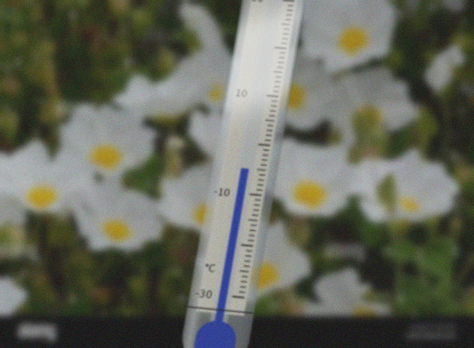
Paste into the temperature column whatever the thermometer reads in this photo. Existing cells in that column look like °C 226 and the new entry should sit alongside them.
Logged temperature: °C -5
